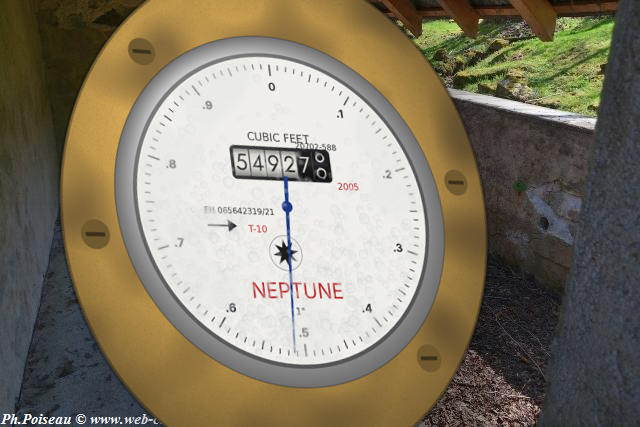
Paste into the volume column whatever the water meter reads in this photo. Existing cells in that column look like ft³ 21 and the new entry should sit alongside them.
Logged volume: ft³ 549278.51
